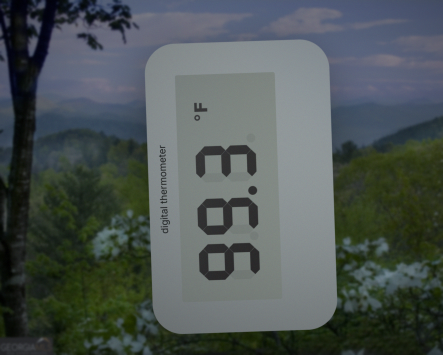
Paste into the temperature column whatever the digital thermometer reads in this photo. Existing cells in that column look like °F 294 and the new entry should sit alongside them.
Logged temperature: °F 99.3
